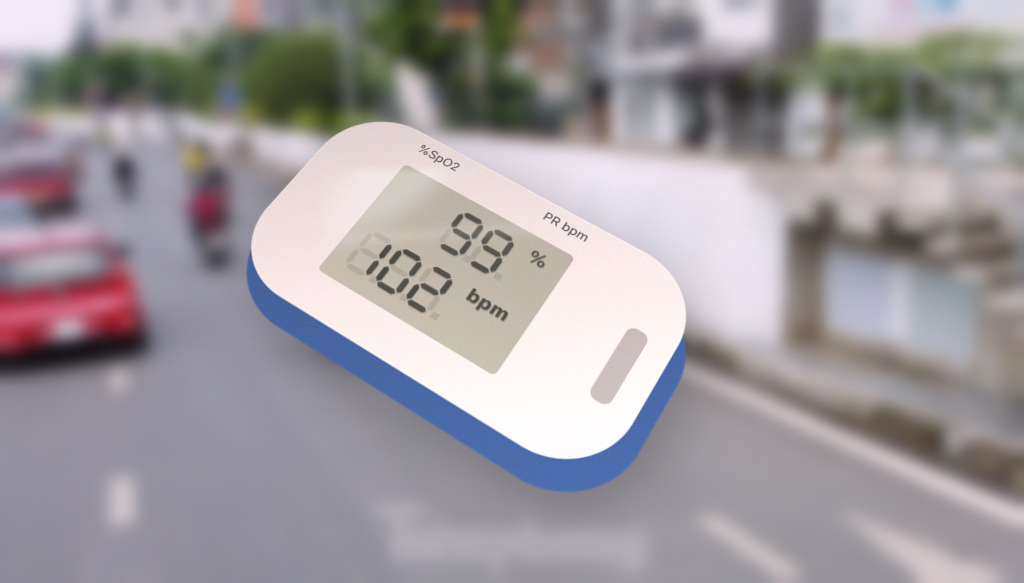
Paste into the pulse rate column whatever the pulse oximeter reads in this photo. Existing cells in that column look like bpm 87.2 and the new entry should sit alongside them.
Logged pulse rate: bpm 102
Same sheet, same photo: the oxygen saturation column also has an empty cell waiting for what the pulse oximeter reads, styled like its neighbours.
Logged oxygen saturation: % 99
